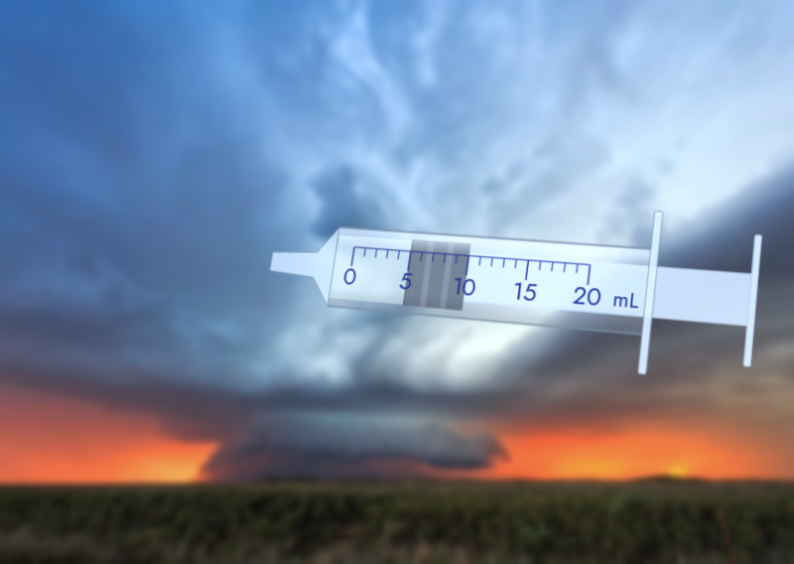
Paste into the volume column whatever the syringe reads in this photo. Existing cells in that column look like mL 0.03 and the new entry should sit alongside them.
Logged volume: mL 5
